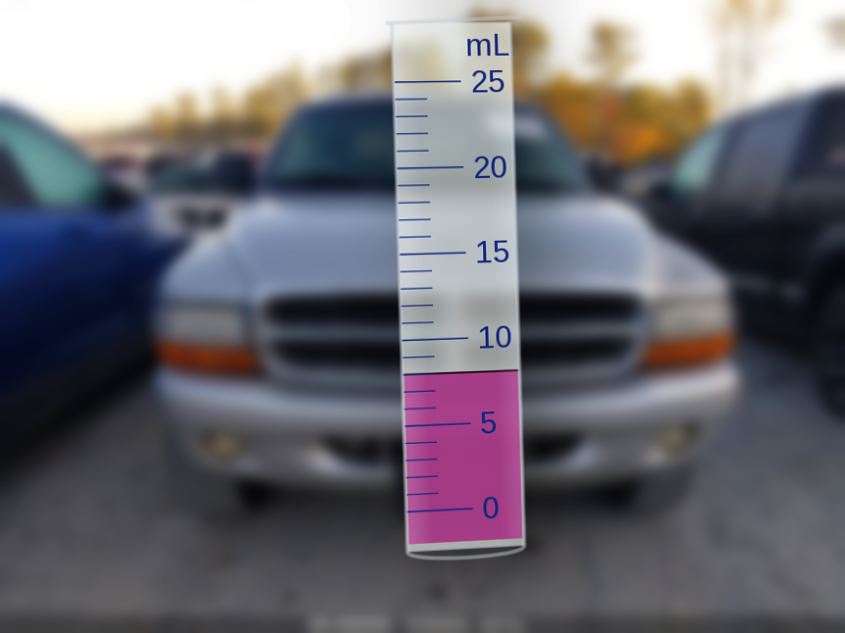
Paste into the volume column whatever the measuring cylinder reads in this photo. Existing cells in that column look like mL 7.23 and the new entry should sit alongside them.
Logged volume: mL 8
